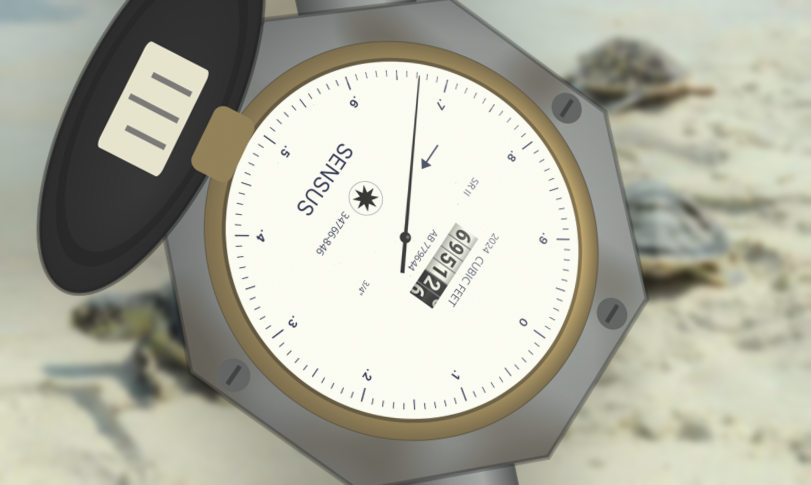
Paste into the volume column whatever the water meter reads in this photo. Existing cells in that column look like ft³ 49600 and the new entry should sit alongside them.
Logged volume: ft³ 695125.67
